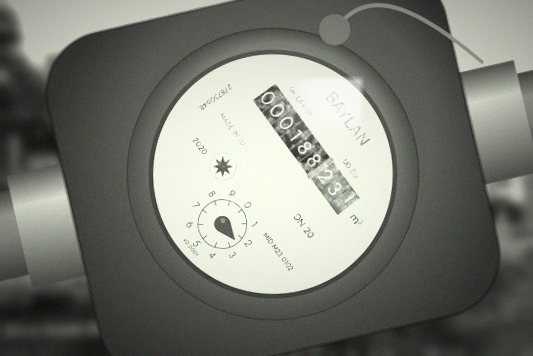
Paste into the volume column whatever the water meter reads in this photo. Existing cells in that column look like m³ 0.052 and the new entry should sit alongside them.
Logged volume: m³ 188.2312
